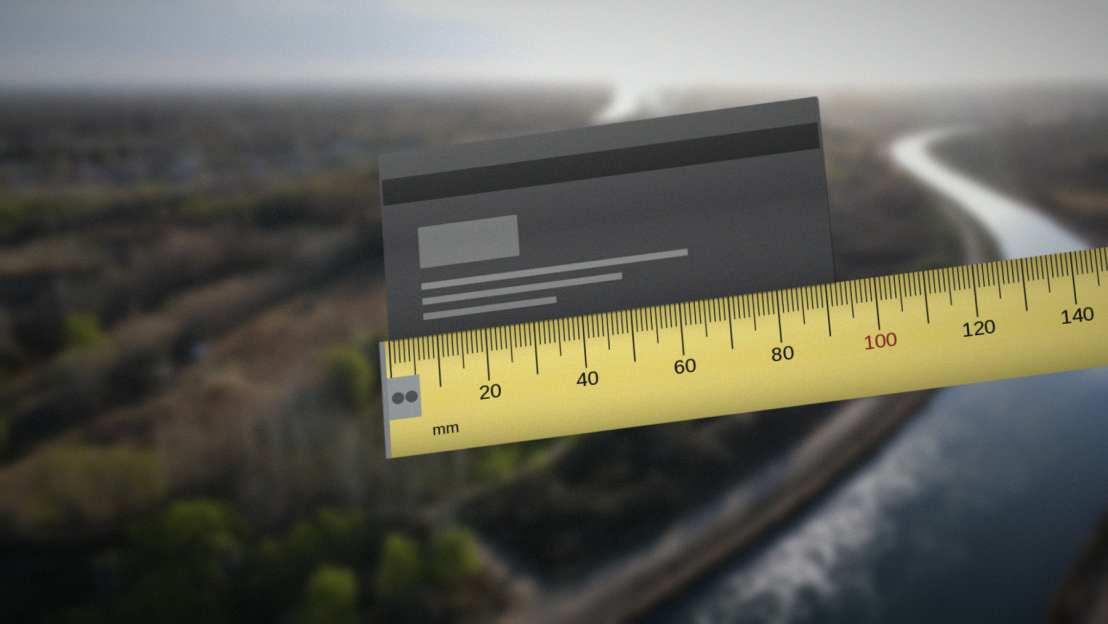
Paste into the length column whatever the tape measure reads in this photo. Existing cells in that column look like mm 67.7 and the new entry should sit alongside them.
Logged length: mm 92
